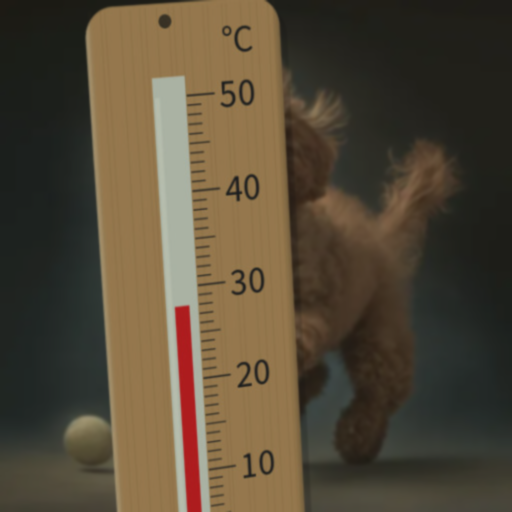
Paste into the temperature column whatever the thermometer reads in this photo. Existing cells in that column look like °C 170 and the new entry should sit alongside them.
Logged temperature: °C 28
